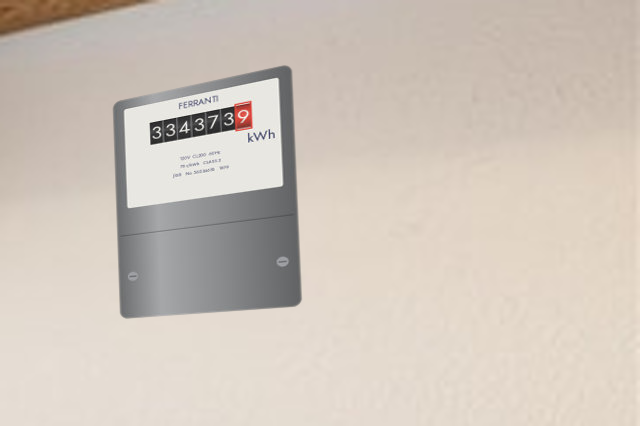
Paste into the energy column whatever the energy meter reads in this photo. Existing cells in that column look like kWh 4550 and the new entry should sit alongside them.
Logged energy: kWh 334373.9
